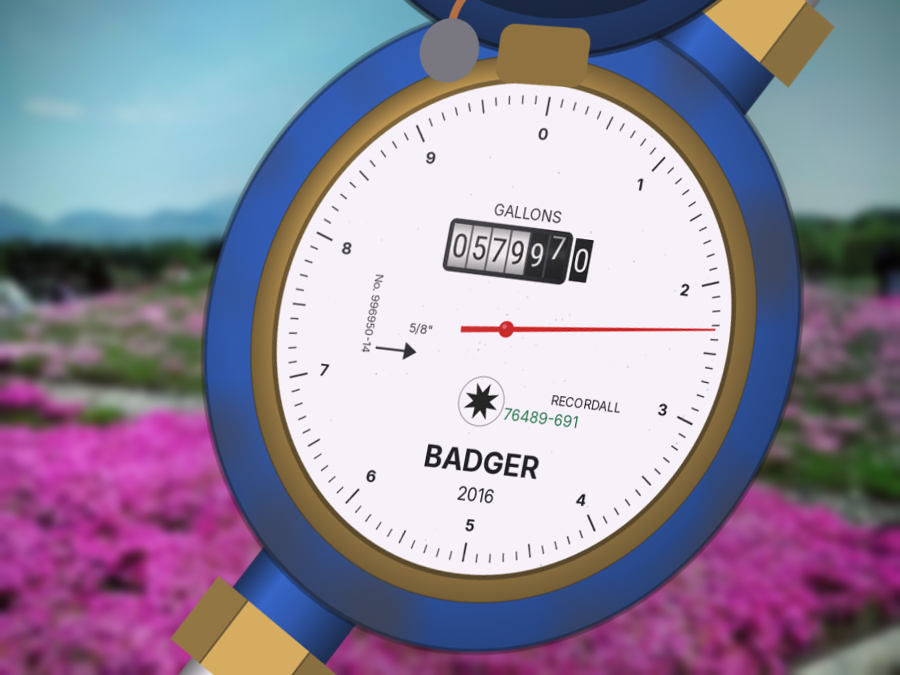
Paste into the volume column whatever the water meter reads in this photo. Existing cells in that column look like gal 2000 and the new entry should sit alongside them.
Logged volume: gal 579972.3
